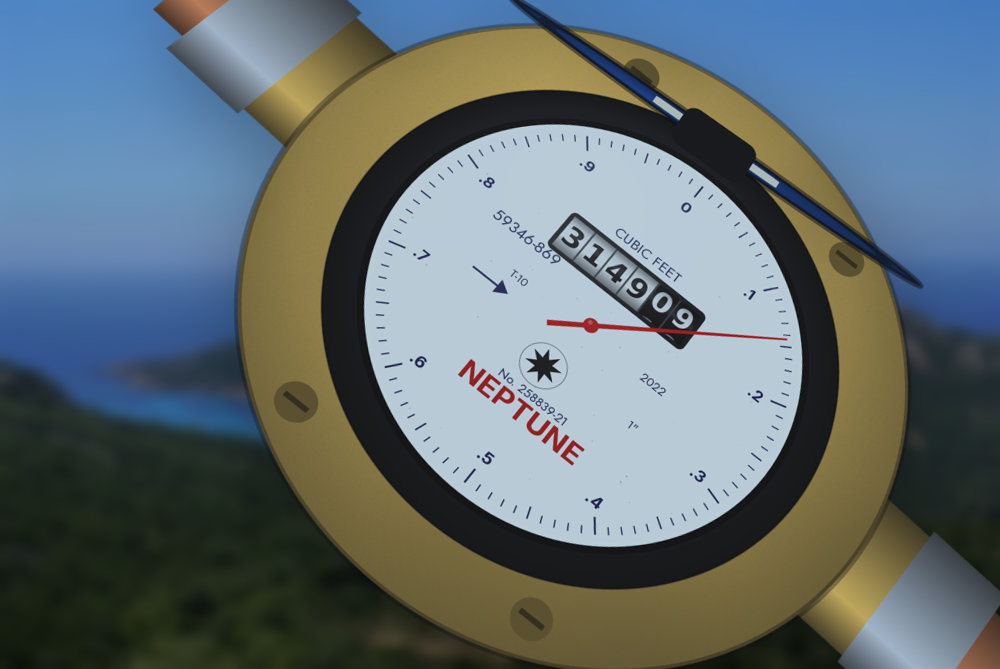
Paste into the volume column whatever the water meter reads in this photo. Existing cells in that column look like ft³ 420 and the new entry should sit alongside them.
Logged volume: ft³ 314909.14
